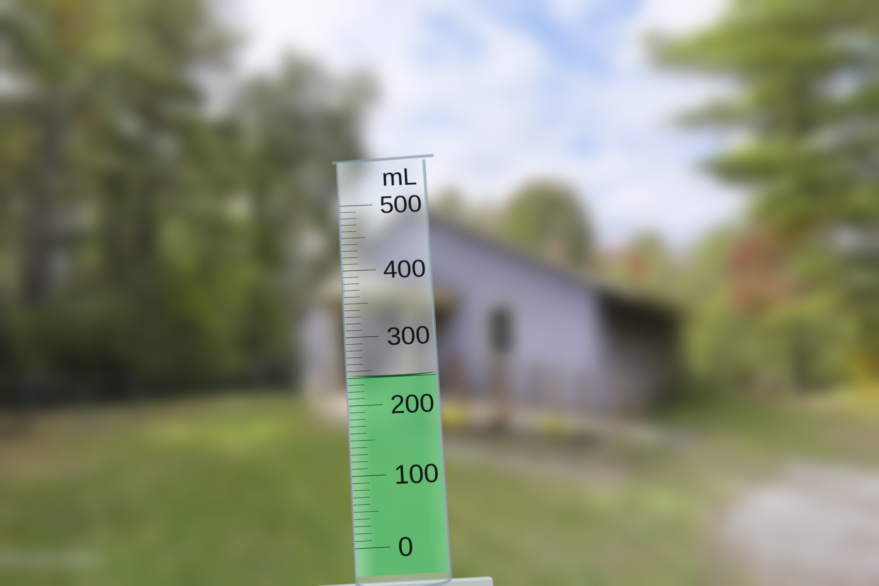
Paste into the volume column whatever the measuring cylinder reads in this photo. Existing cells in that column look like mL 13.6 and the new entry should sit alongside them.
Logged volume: mL 240
